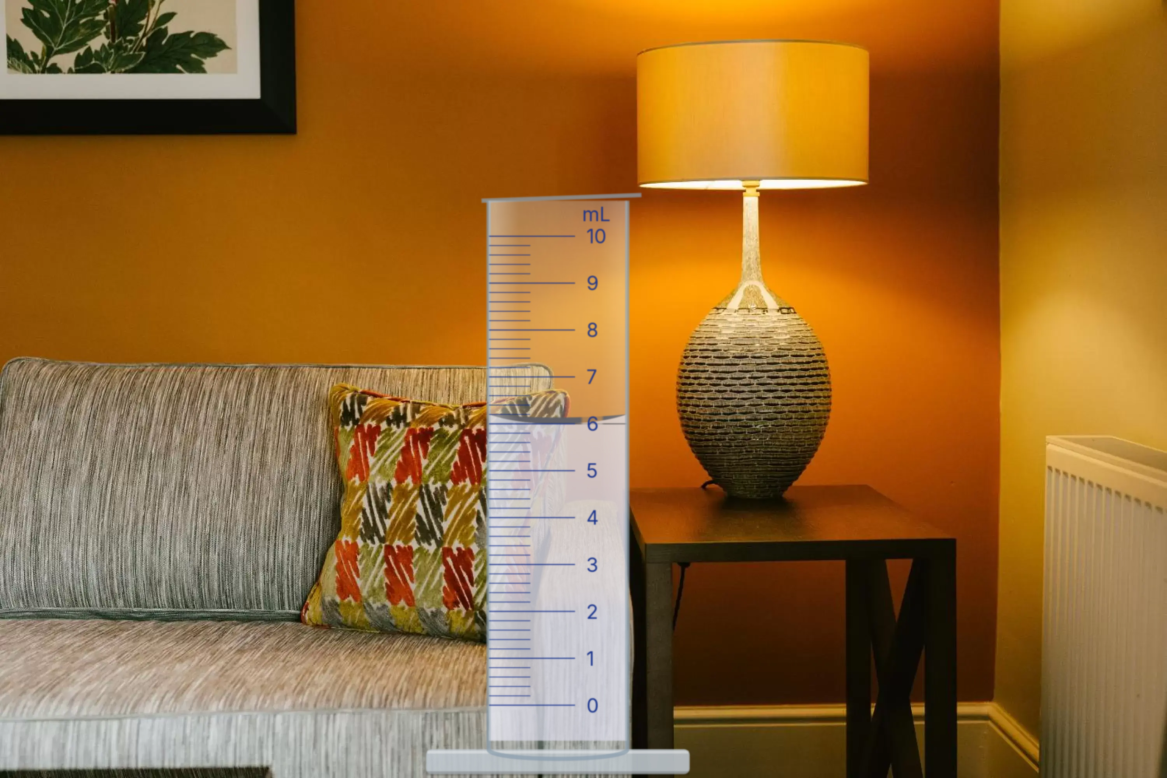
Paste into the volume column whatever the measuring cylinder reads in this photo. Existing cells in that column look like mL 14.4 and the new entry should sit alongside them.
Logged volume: mL 6
